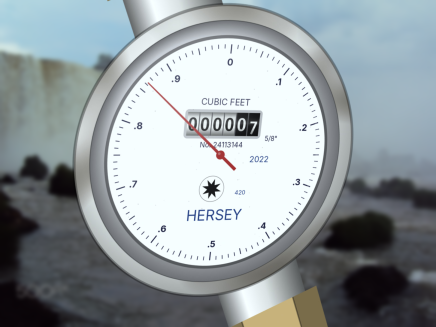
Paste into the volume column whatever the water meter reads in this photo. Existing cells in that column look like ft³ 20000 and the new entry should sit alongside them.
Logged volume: ft³ 6.86
